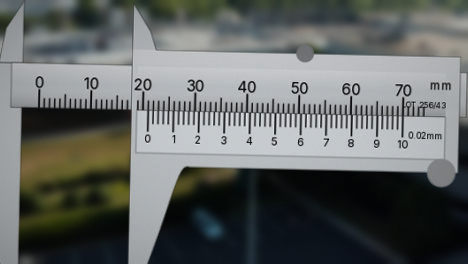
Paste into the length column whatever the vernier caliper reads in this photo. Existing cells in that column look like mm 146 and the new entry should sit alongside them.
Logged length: mm 21.0
